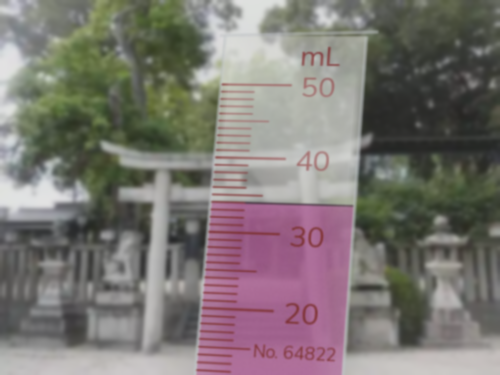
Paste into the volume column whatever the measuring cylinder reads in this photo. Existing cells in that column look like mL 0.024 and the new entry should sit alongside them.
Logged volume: mL 34
